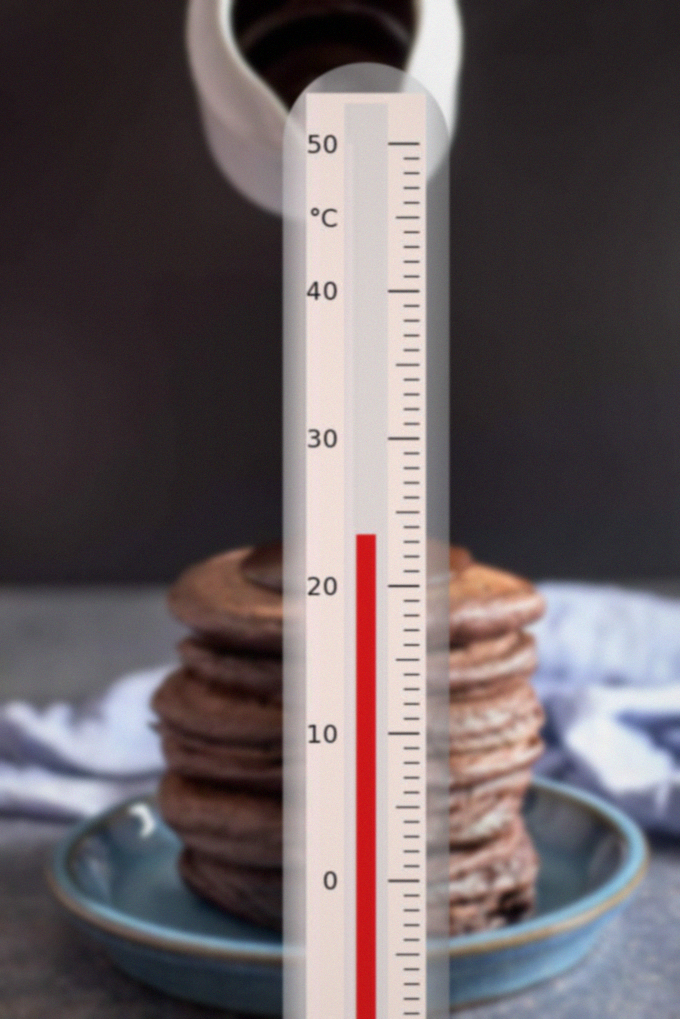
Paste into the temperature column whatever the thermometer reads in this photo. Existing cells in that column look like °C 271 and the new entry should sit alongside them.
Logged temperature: °C 23.5
